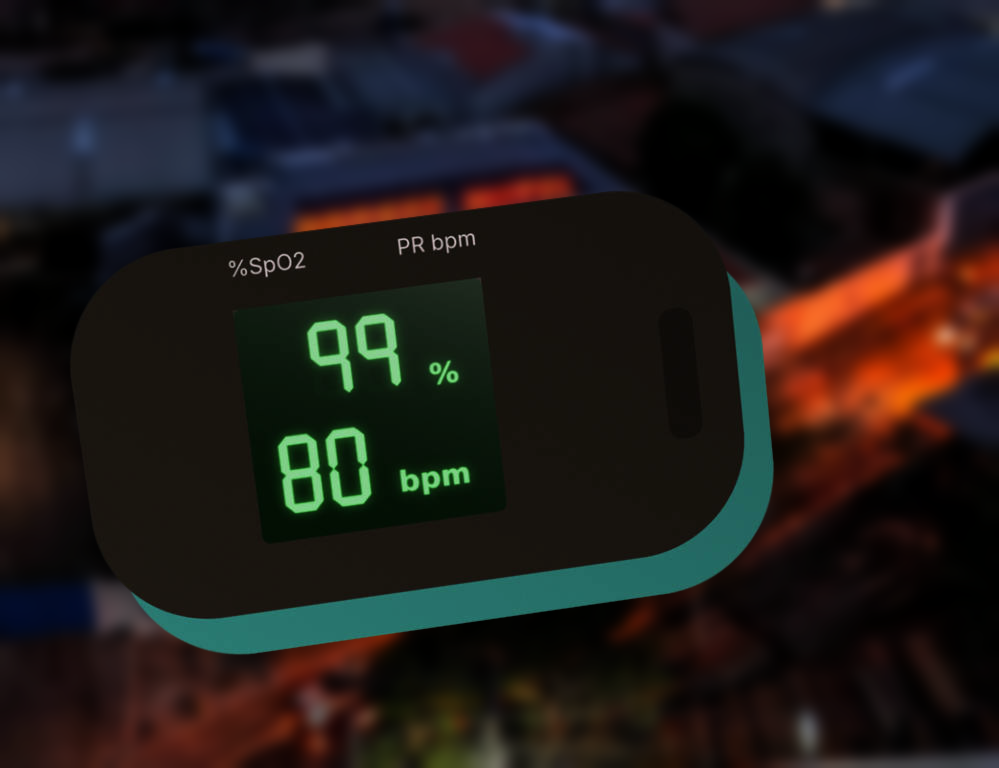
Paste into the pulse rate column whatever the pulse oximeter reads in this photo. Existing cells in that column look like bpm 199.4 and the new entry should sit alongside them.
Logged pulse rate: bpm 80
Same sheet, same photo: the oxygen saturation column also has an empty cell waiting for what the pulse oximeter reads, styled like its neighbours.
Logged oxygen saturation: % 99
